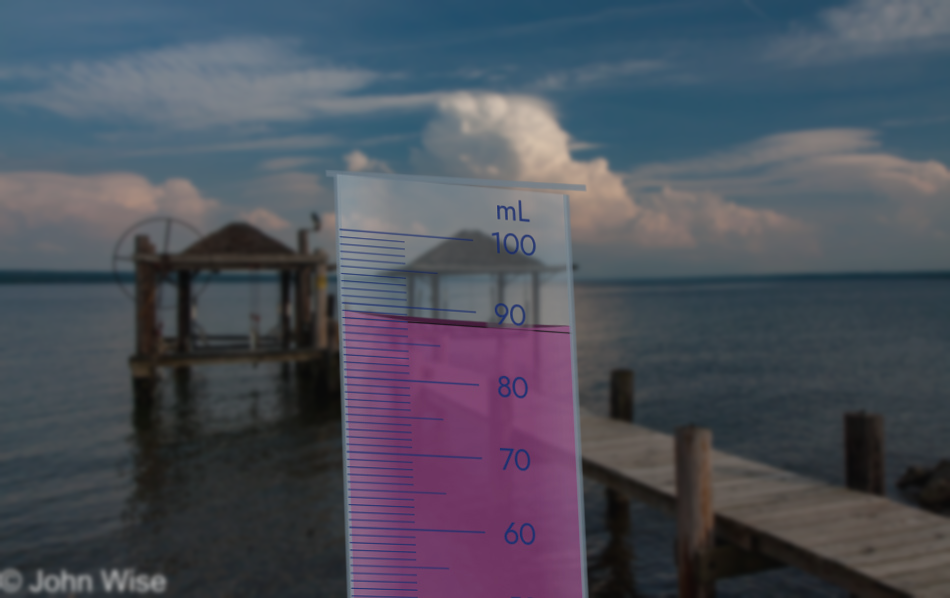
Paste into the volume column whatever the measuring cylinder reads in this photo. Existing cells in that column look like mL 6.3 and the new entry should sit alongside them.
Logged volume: mL 88
